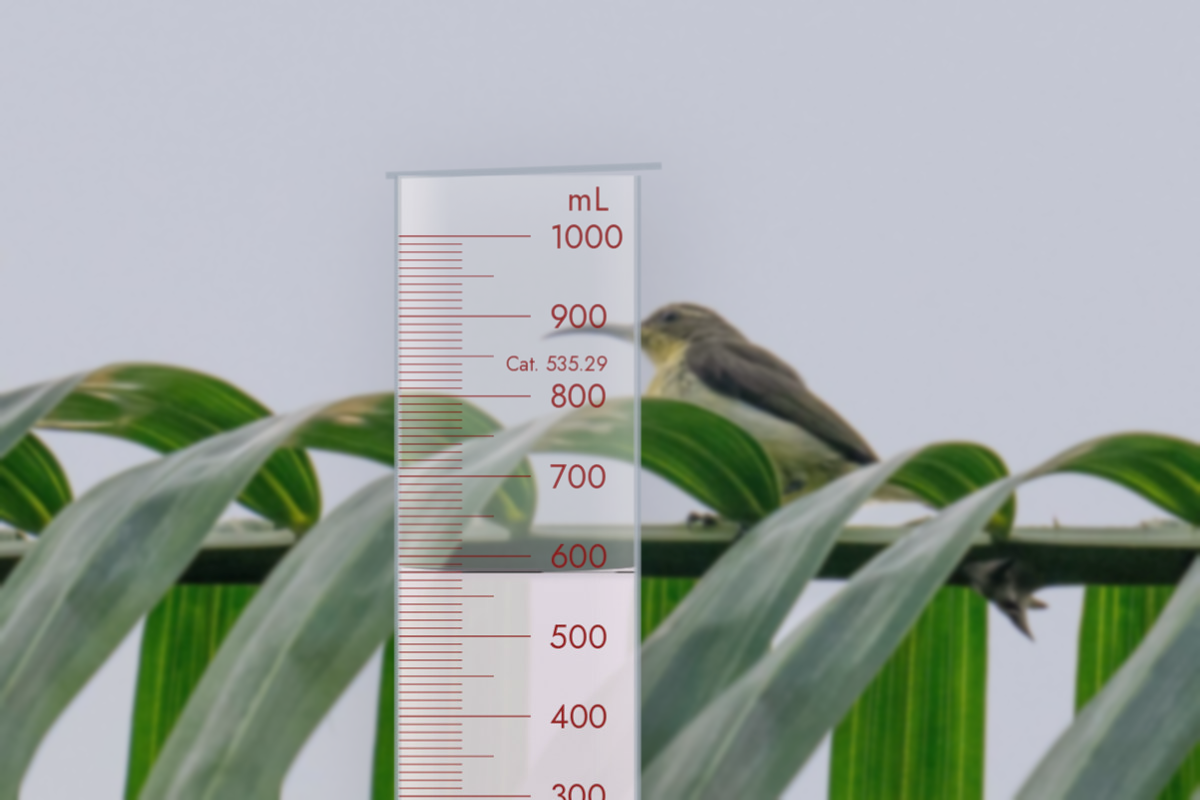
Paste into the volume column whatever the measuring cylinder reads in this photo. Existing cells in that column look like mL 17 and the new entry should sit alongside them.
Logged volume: mL 580
